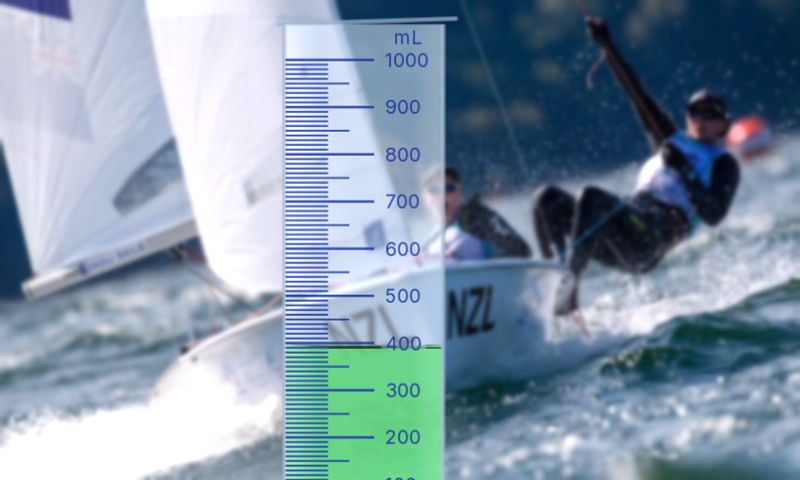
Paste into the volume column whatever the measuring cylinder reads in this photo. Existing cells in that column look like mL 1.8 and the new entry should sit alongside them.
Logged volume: mL 390
